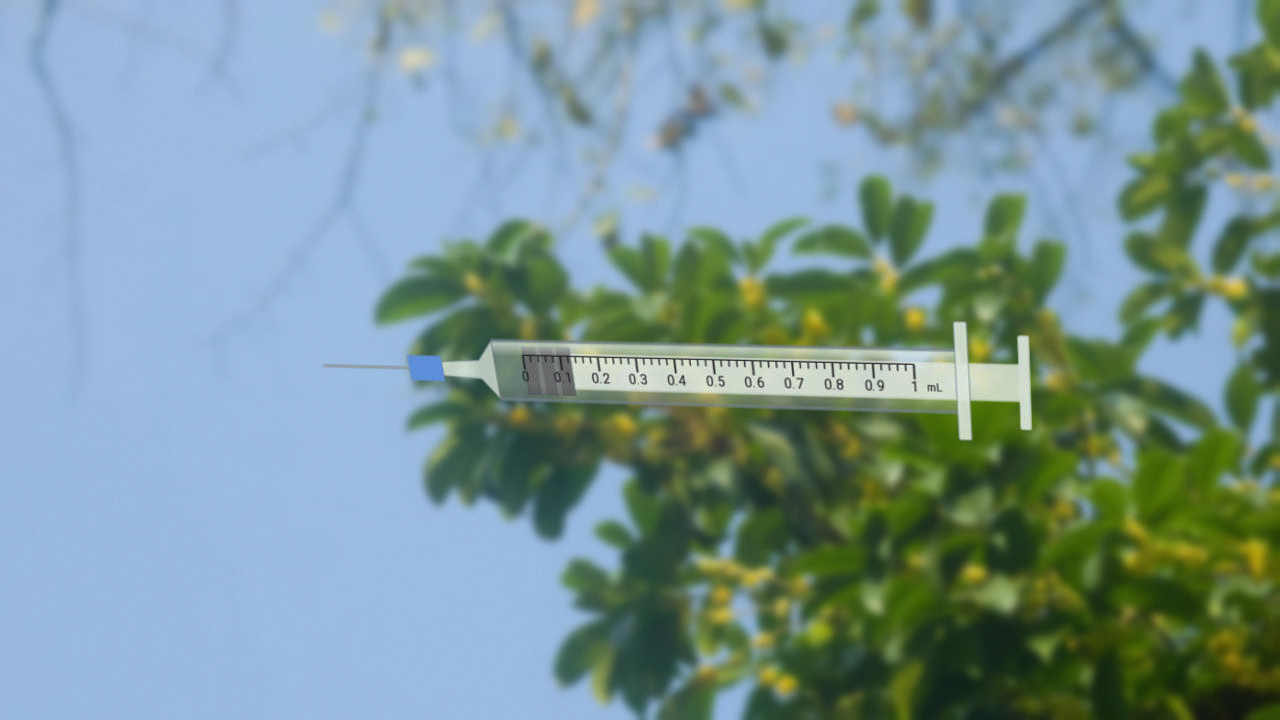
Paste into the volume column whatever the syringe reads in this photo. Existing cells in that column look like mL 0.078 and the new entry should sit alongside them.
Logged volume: mL 0
